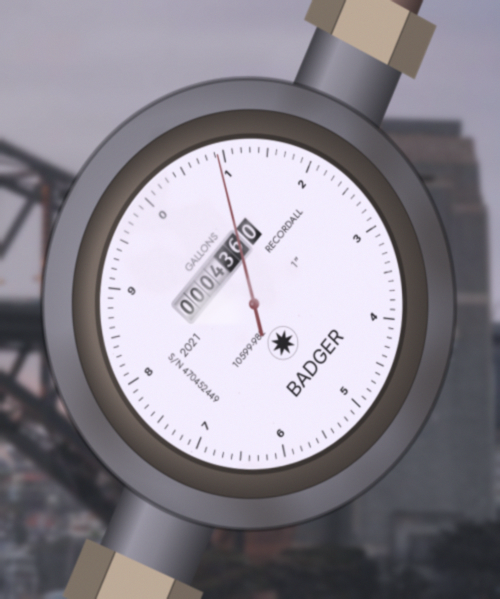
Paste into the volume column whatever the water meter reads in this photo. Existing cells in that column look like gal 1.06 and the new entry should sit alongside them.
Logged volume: gal 4360.9
